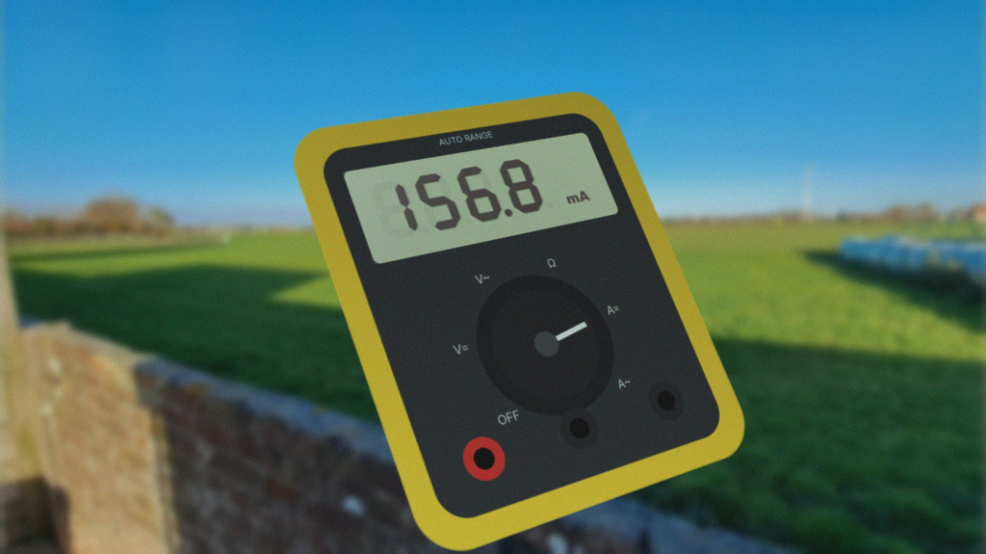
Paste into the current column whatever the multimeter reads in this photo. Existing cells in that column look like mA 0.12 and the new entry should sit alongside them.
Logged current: mA 156.8
